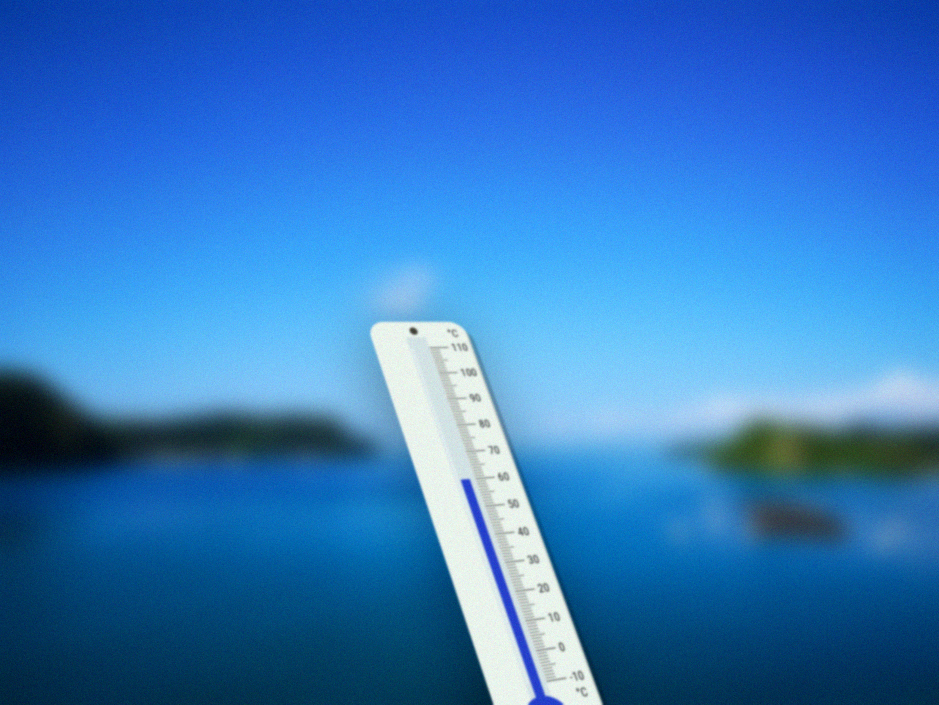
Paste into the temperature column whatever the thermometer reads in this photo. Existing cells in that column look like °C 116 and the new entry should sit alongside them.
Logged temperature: °C 60
